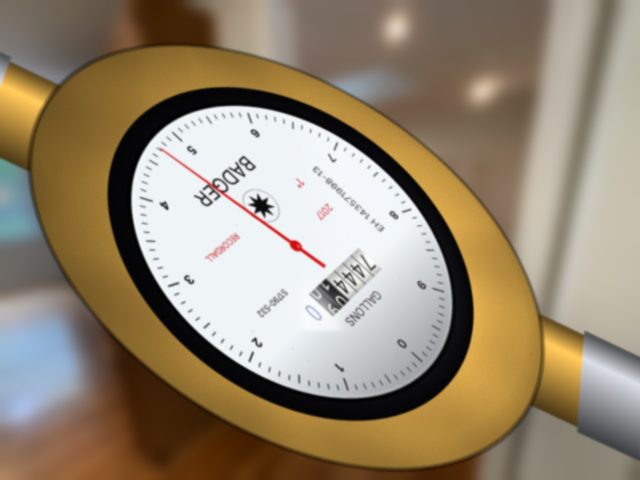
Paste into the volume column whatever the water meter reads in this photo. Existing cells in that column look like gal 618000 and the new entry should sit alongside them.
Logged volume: gal 7444094.7
